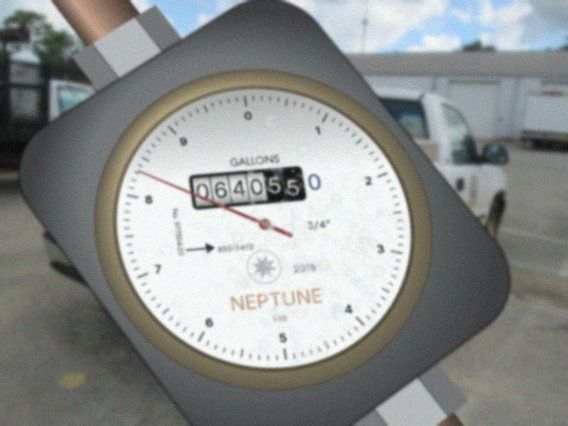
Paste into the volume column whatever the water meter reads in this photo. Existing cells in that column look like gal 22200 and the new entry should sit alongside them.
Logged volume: gal 640548.3
